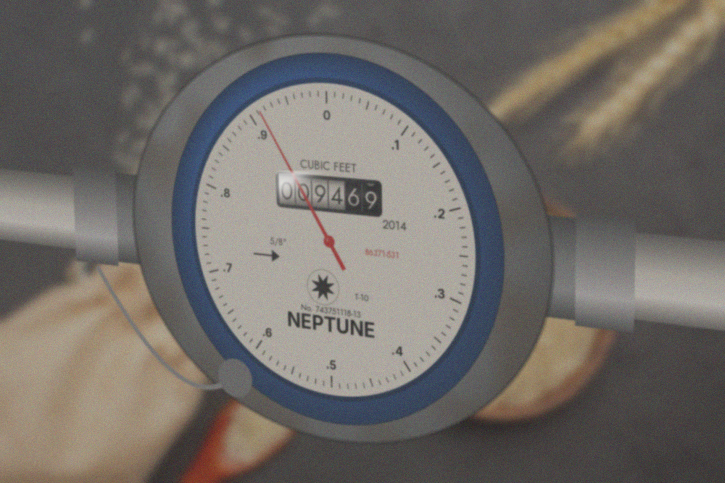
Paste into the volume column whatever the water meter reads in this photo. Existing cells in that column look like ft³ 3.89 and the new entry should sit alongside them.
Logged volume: ft³ 9468.91
